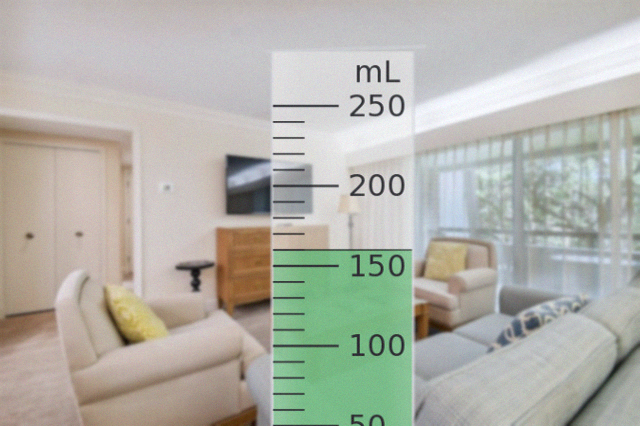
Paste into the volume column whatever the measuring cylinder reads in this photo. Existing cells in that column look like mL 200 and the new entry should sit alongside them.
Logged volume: mL 160
